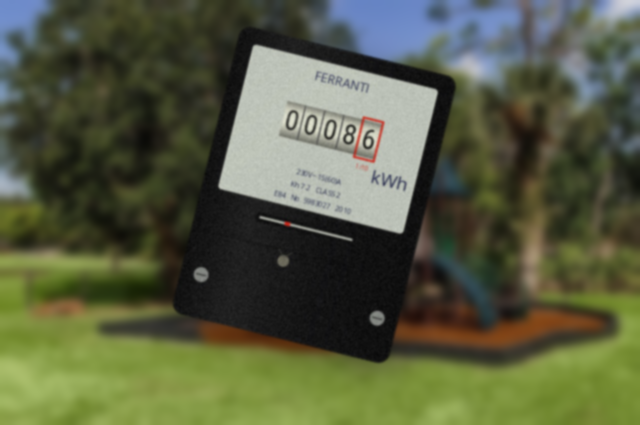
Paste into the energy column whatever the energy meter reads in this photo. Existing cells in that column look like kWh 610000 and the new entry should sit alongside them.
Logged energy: kWh 8.6
